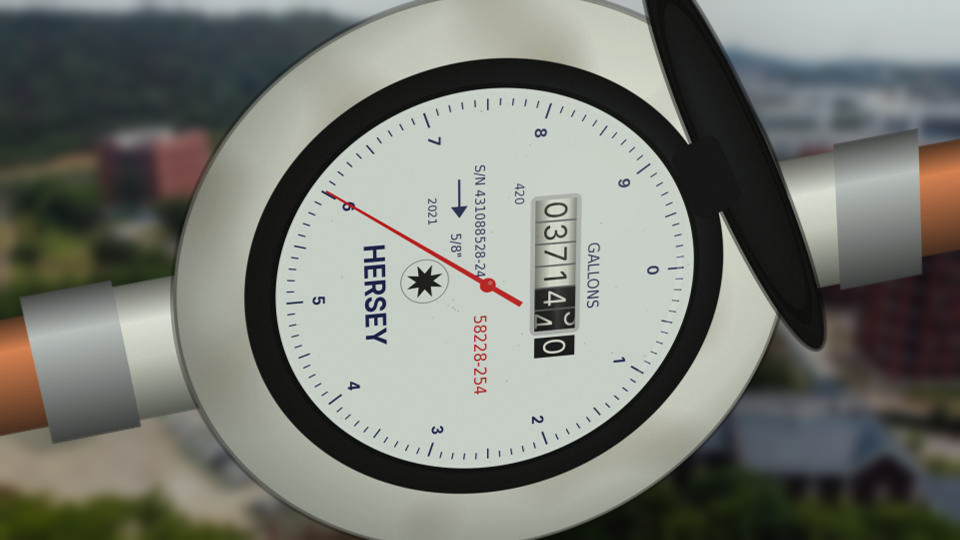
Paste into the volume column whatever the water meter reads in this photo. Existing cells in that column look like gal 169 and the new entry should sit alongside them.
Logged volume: gal 371436.0
